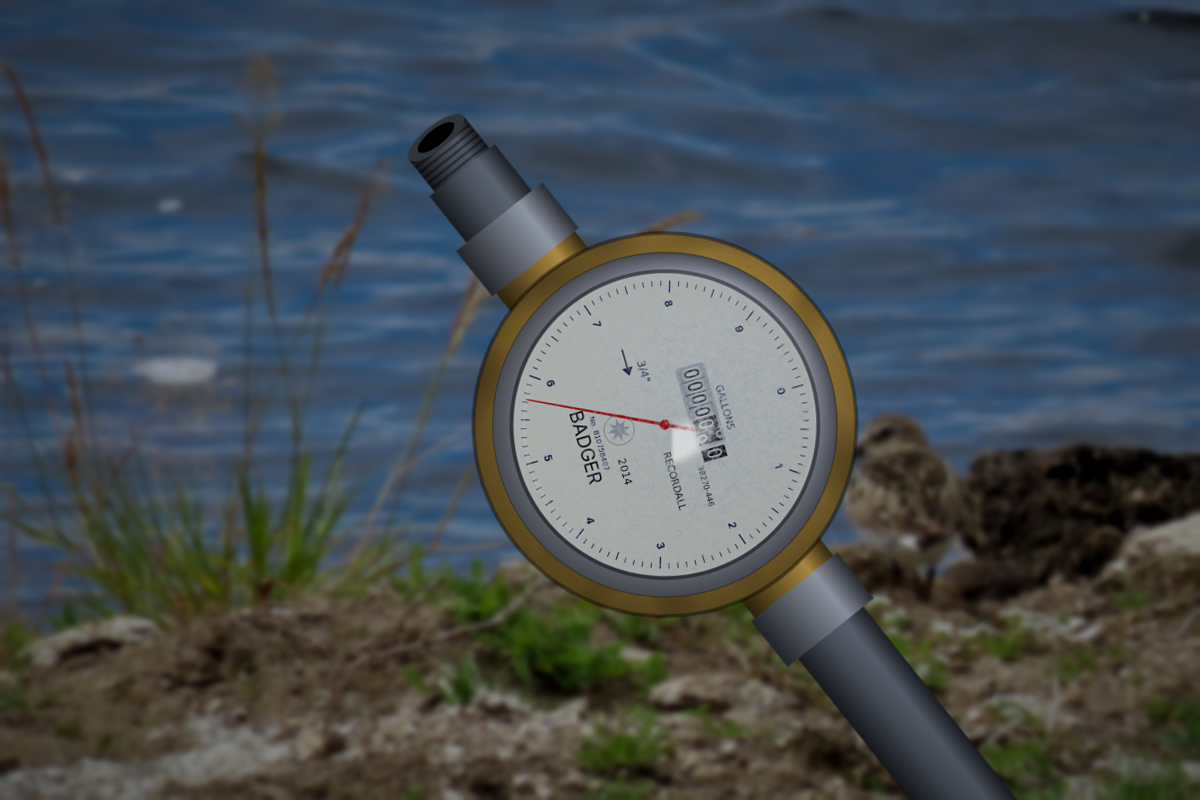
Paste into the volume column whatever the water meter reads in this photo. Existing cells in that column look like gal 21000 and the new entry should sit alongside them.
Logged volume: gal 85.7
